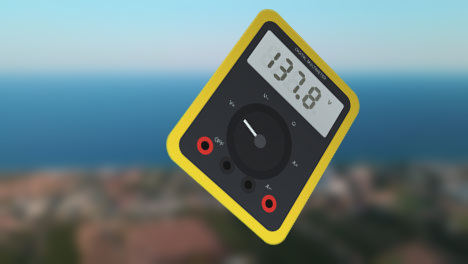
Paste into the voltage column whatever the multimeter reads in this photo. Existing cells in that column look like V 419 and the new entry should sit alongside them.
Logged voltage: V 137.8
